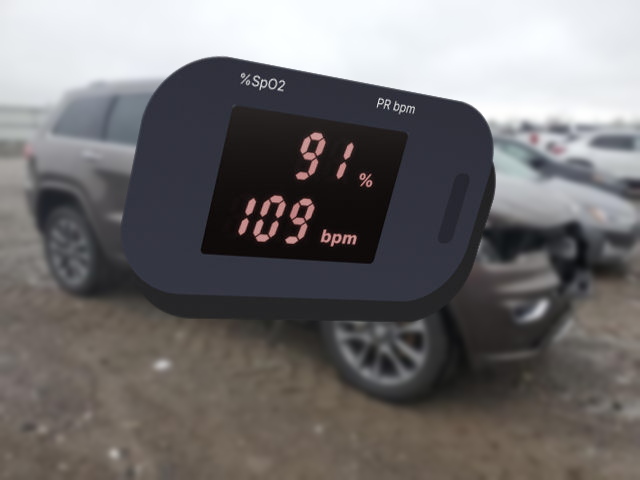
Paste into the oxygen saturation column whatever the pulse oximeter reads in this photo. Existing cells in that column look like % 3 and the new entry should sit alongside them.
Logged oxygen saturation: % 91
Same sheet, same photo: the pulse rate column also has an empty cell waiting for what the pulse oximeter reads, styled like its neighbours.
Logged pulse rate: bpm 109
